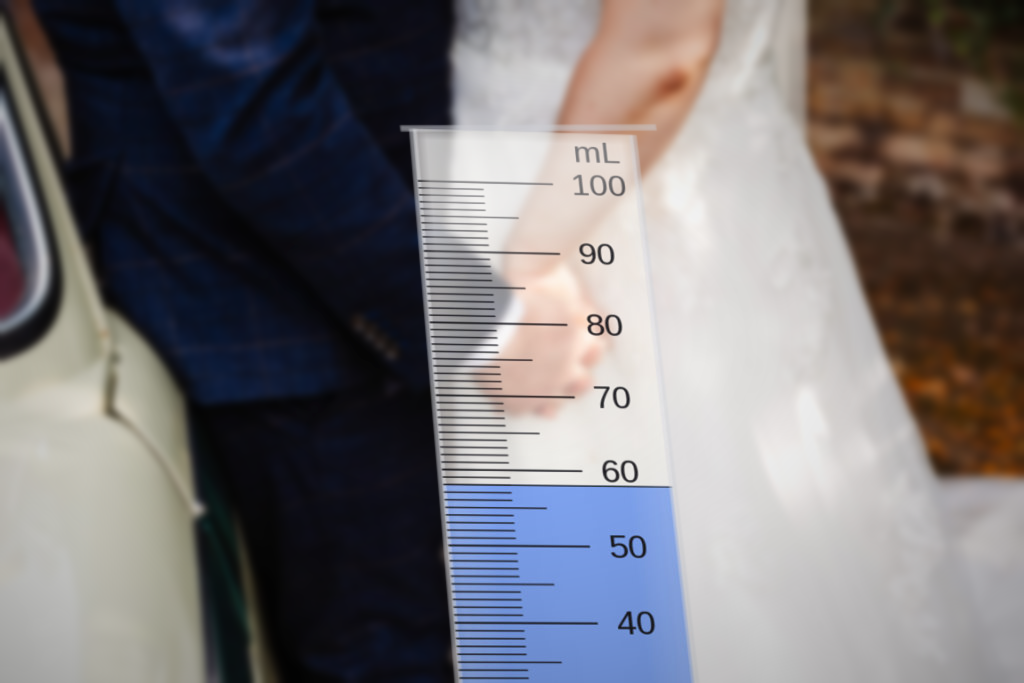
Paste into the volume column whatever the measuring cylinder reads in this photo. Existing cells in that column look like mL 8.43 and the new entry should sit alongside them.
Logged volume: mL 58
